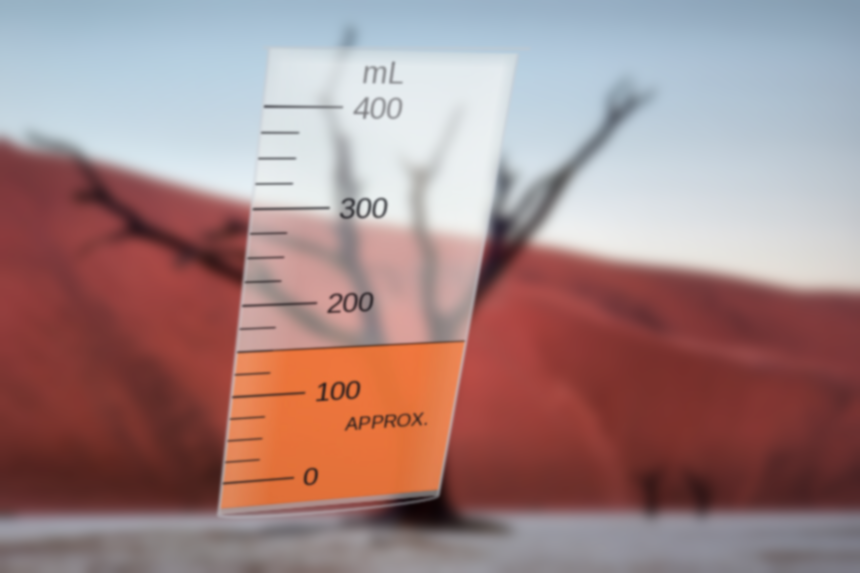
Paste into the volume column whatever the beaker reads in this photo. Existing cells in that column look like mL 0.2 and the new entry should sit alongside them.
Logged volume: mL 150
